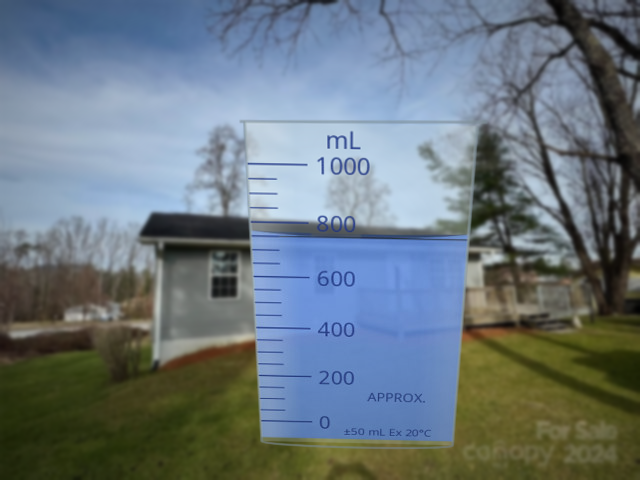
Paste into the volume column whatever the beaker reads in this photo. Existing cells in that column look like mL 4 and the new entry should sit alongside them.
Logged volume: mL 750
